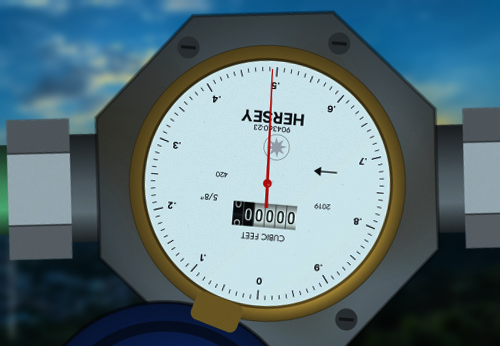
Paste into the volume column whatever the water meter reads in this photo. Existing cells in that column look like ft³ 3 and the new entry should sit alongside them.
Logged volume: ft³ 8.49
